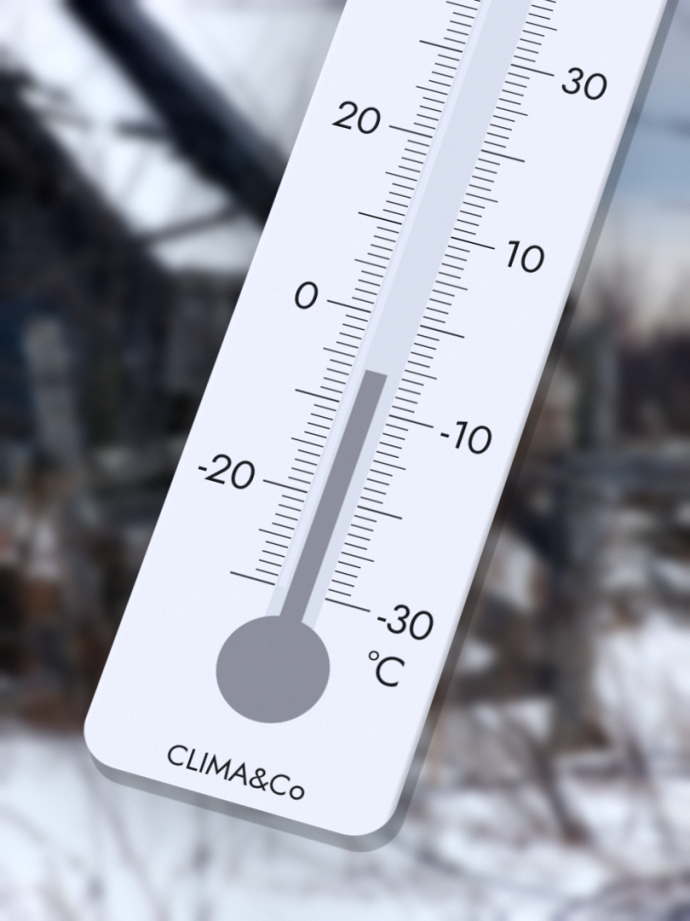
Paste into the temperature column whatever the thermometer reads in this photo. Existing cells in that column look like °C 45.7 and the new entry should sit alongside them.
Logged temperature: °C -6
